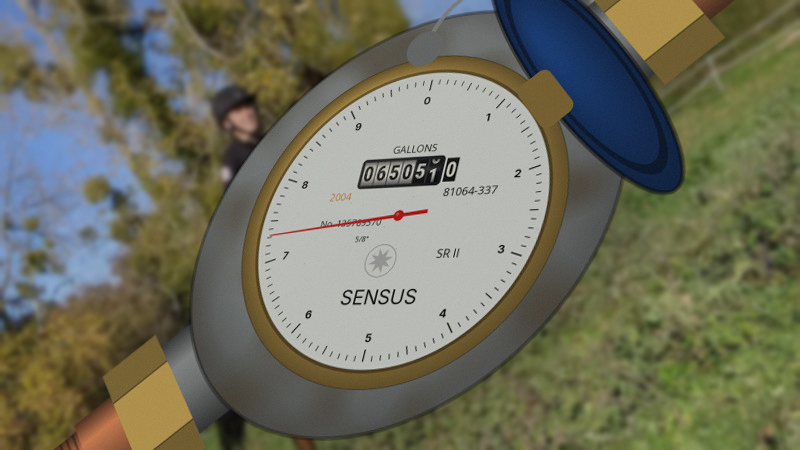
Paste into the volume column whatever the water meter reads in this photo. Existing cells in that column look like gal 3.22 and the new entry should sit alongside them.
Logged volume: gal 650507.3
